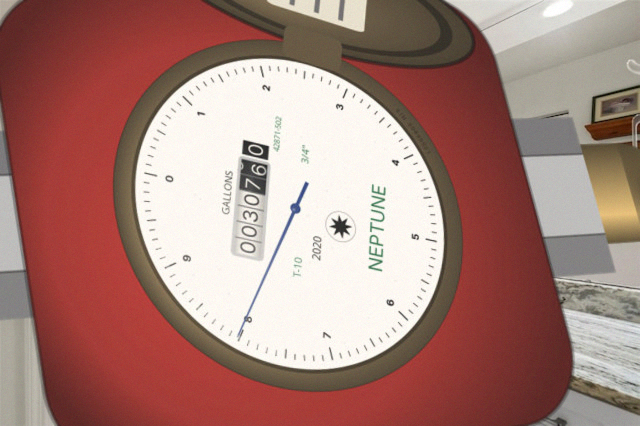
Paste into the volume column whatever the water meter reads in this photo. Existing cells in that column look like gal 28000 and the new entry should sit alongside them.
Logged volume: gal 30758.0
